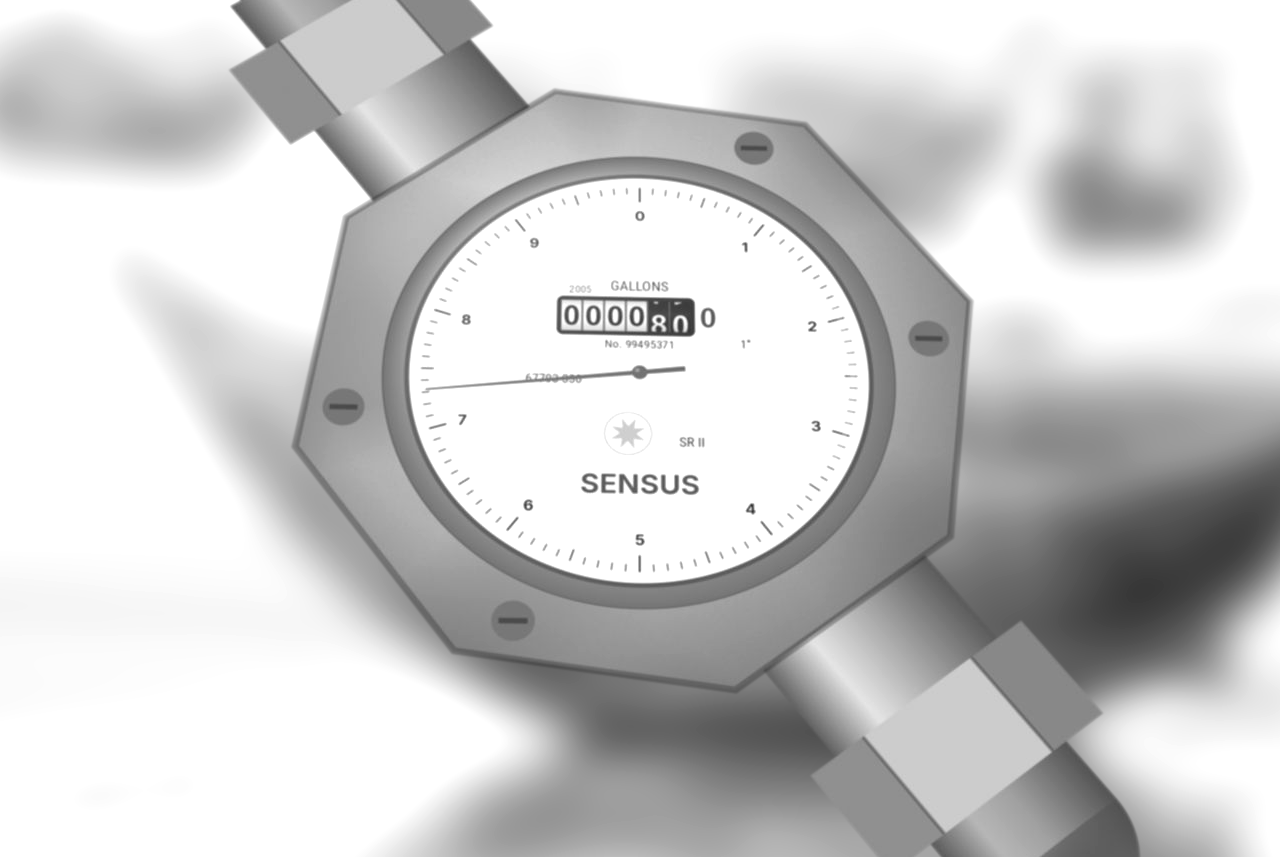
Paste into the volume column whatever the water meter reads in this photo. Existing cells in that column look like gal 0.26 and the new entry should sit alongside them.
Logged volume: gal 797.3
